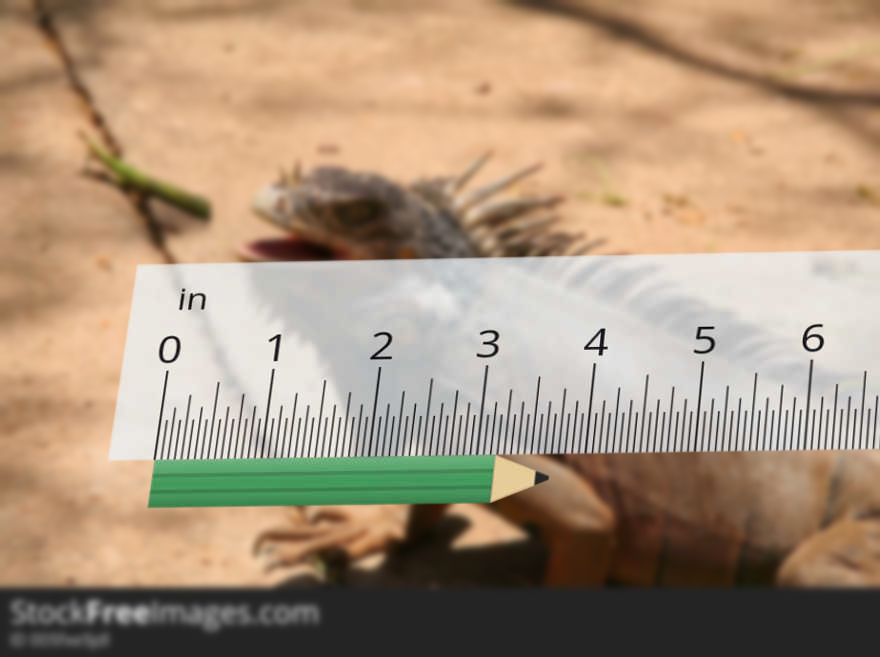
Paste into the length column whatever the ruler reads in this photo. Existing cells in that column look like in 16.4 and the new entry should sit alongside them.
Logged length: in 3.6875
